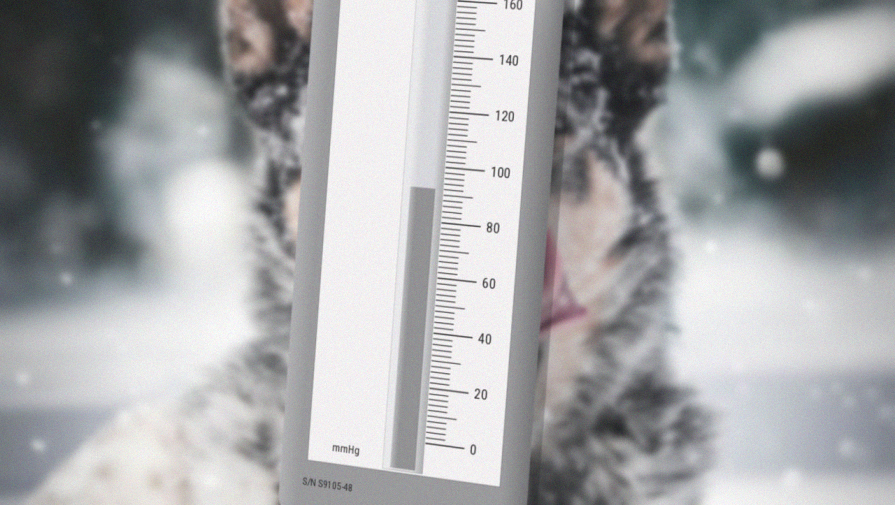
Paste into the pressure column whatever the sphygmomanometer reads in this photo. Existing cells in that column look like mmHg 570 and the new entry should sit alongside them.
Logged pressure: mmHg 92
